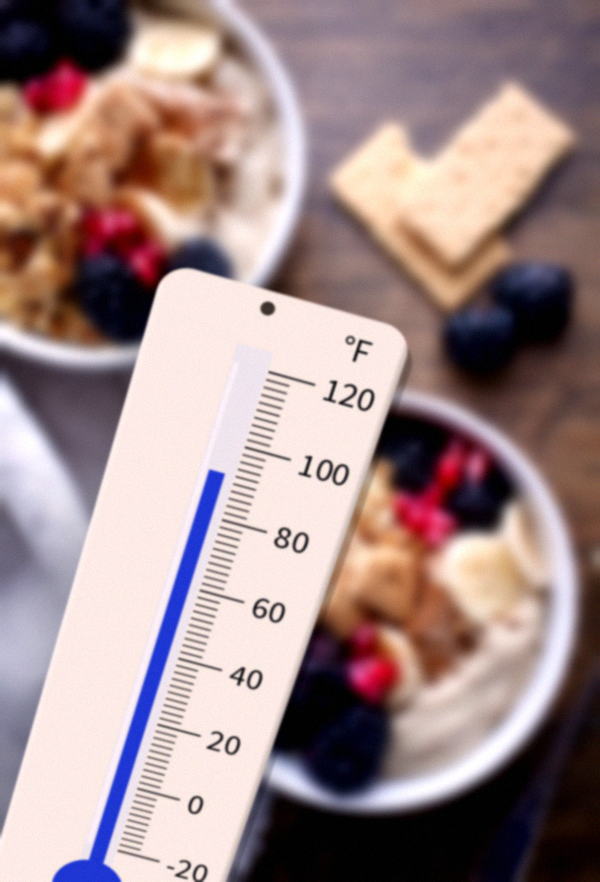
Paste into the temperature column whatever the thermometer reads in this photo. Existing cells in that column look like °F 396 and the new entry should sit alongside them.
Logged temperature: °F 92
